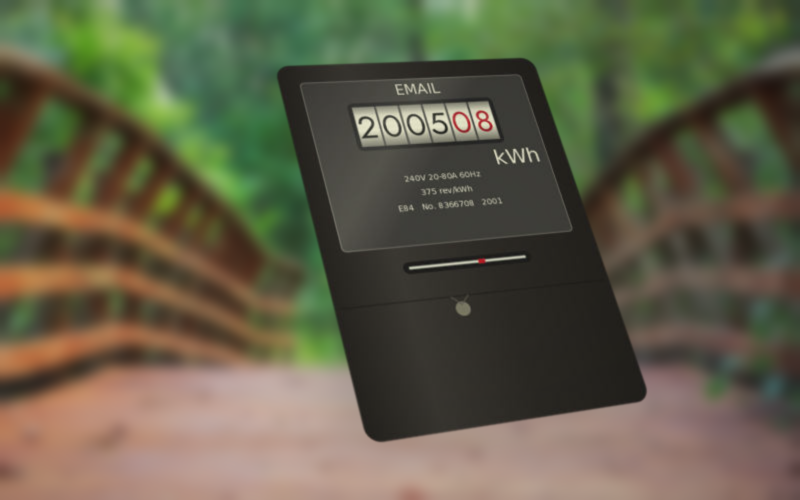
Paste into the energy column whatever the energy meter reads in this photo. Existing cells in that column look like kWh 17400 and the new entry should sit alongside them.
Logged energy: kWh 2005.08
